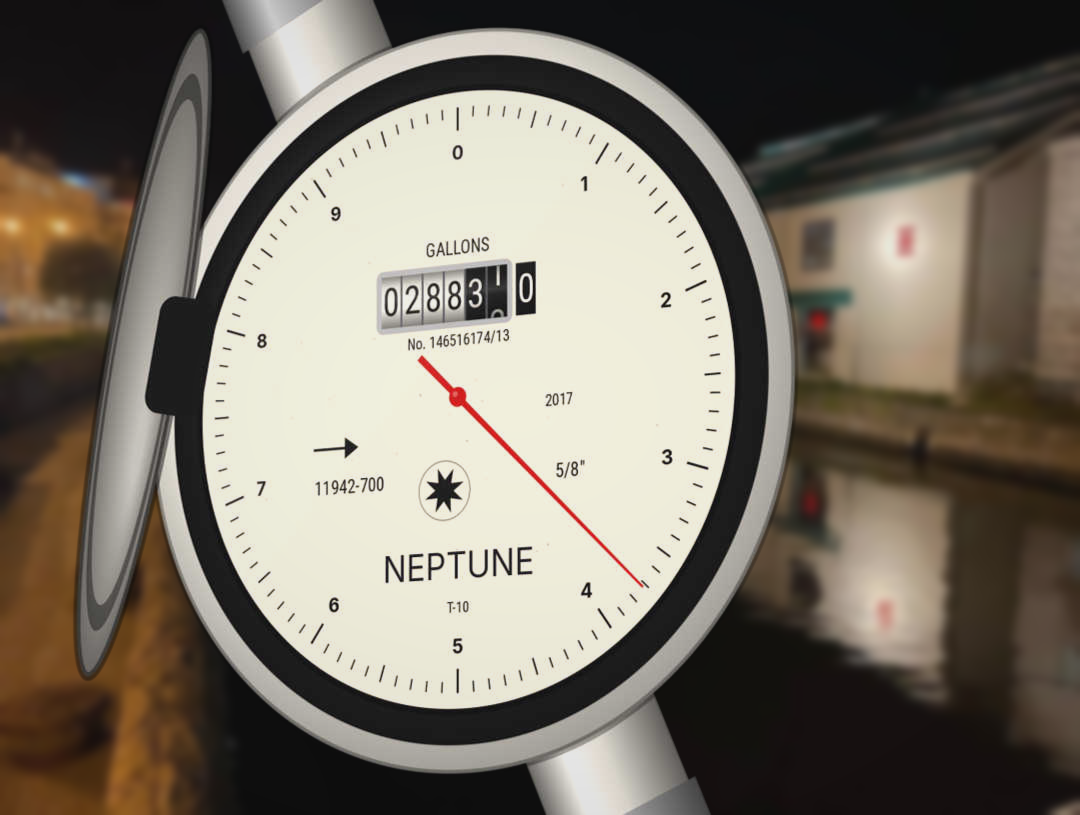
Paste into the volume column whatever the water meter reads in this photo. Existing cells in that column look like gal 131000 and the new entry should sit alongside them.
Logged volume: gal 288313.7
